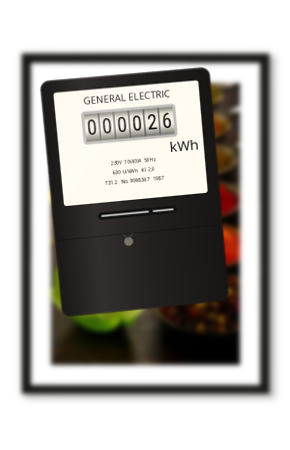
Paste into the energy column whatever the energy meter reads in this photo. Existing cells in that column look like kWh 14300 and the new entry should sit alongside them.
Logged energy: kWh 26
